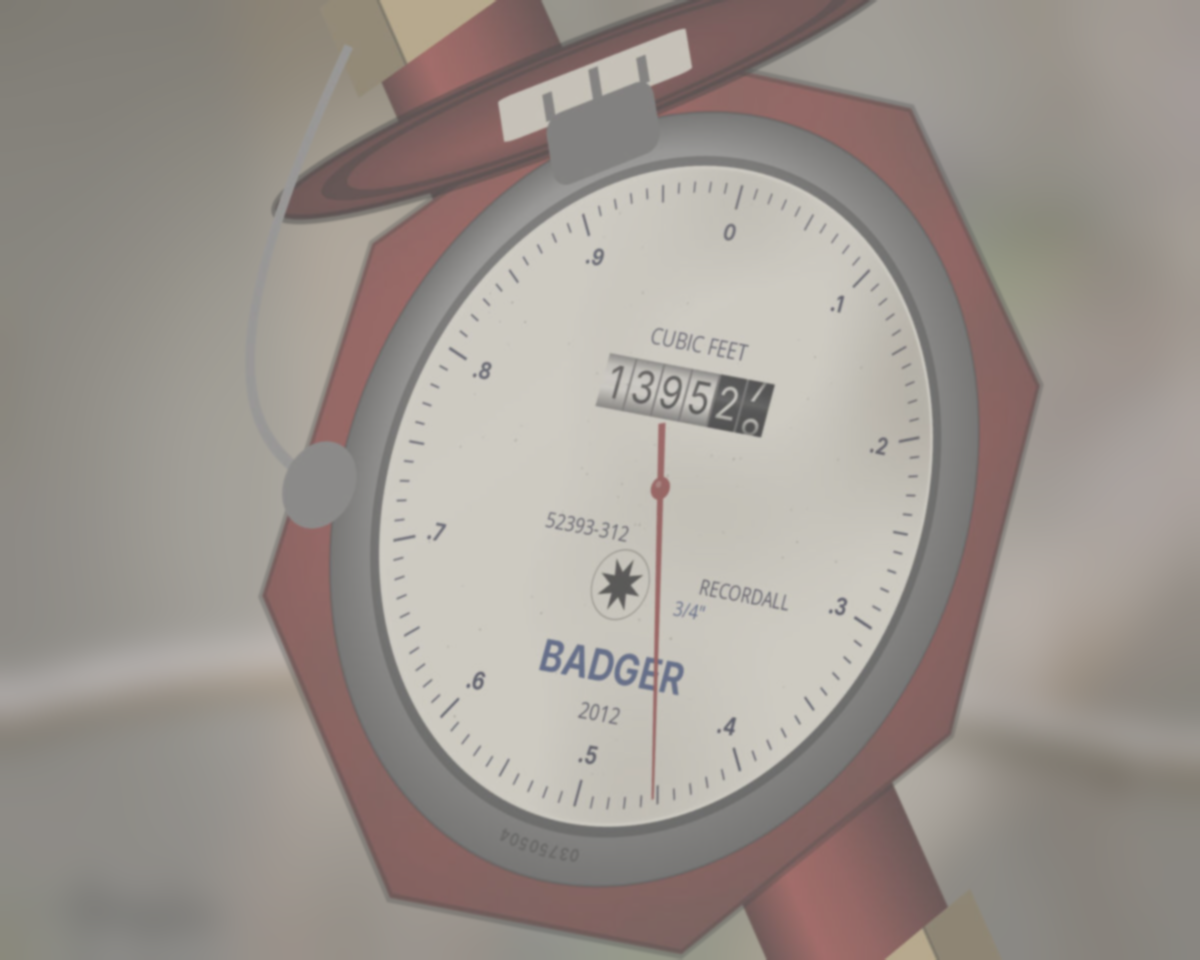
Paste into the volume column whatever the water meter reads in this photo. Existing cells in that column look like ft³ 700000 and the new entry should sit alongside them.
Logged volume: ft³ 139527.45
